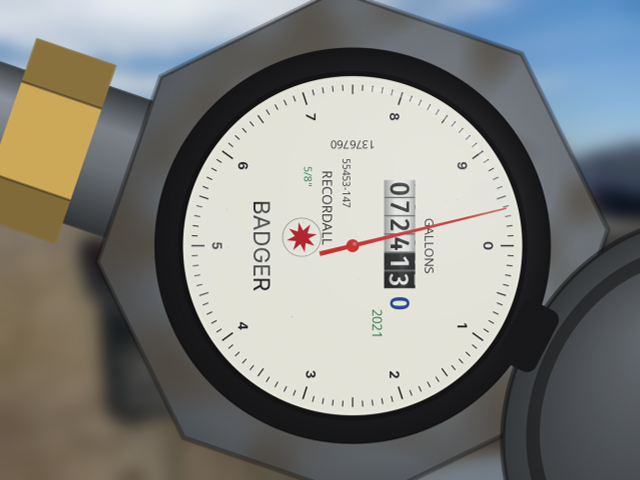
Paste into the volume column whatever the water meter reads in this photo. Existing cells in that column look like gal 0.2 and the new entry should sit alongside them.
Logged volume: gal 724129.6
